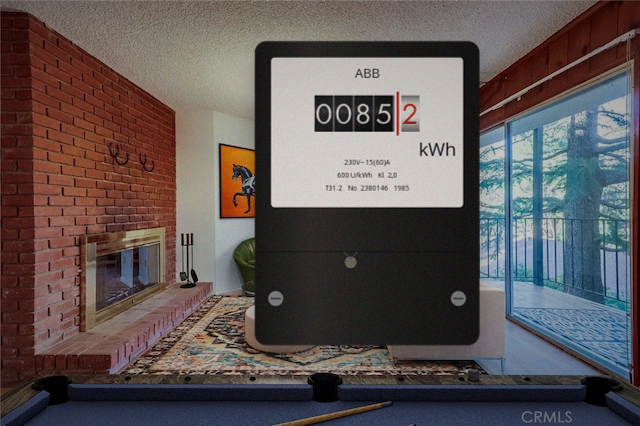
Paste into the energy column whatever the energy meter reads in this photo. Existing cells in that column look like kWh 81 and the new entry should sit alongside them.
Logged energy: kWh 85.2
